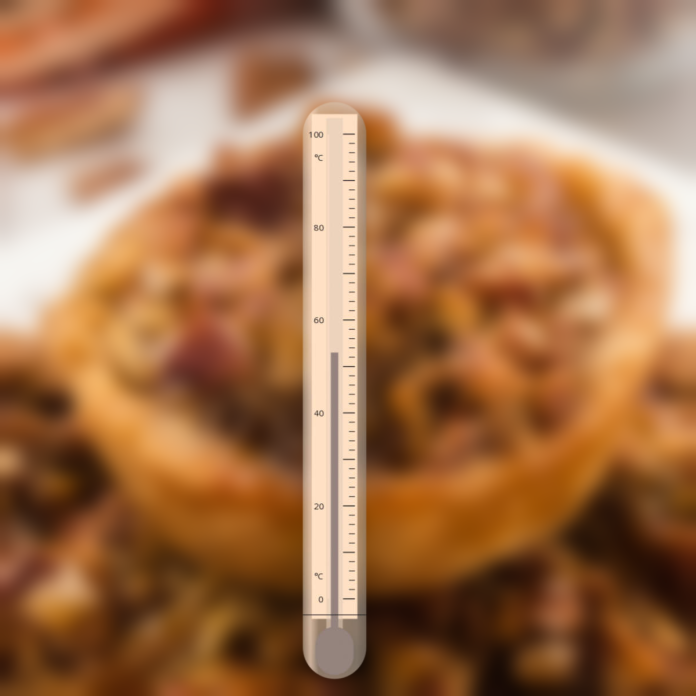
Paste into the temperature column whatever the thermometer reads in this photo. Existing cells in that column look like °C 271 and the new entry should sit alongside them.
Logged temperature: °C 53
